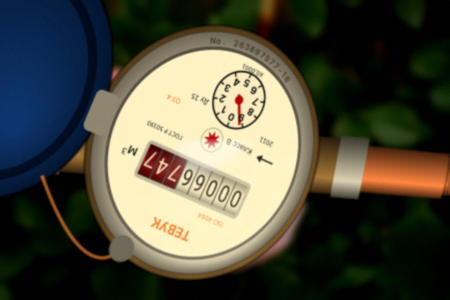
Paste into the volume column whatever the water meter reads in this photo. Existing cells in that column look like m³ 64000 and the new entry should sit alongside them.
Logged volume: m³ 66.7469
